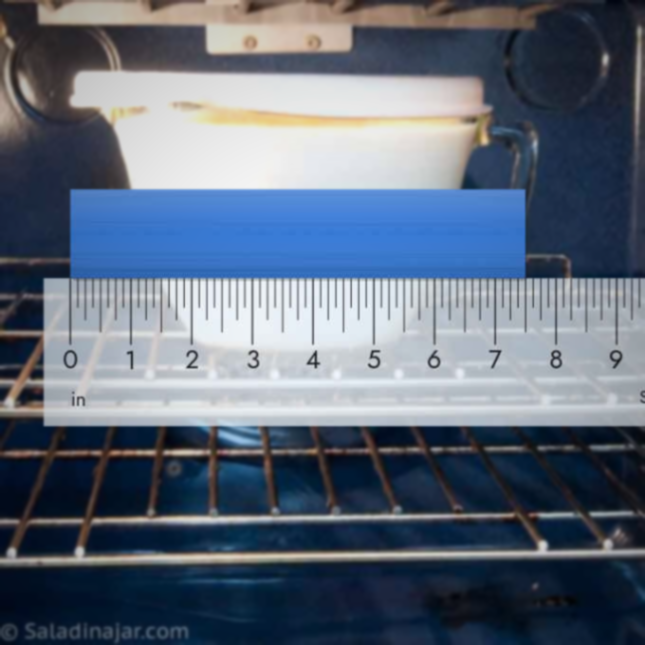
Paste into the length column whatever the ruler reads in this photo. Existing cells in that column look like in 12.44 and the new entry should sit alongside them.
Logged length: in 7.5
